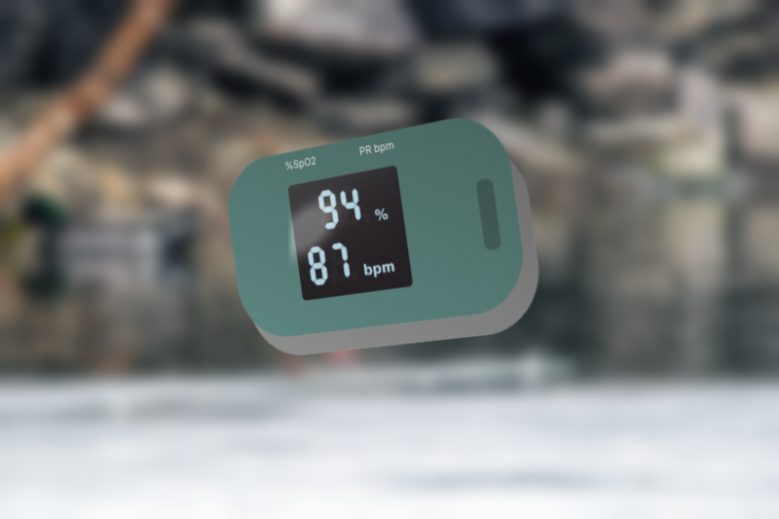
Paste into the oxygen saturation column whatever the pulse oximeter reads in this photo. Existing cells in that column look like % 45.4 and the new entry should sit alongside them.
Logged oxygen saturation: % 94
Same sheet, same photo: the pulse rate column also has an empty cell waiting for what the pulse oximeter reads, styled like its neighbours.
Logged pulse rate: bpm 87
